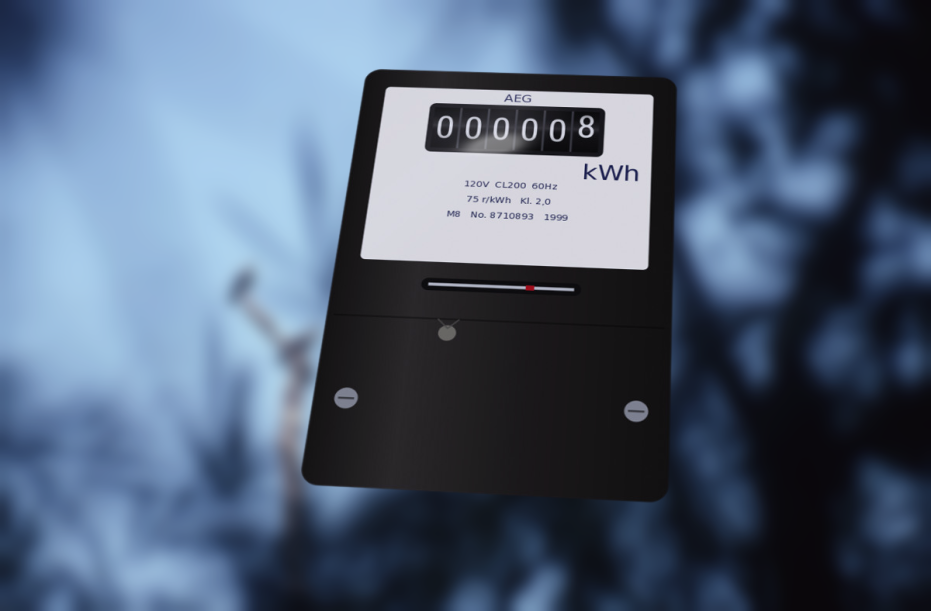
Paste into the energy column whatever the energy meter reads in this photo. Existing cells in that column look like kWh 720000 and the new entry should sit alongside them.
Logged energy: kWh 8
